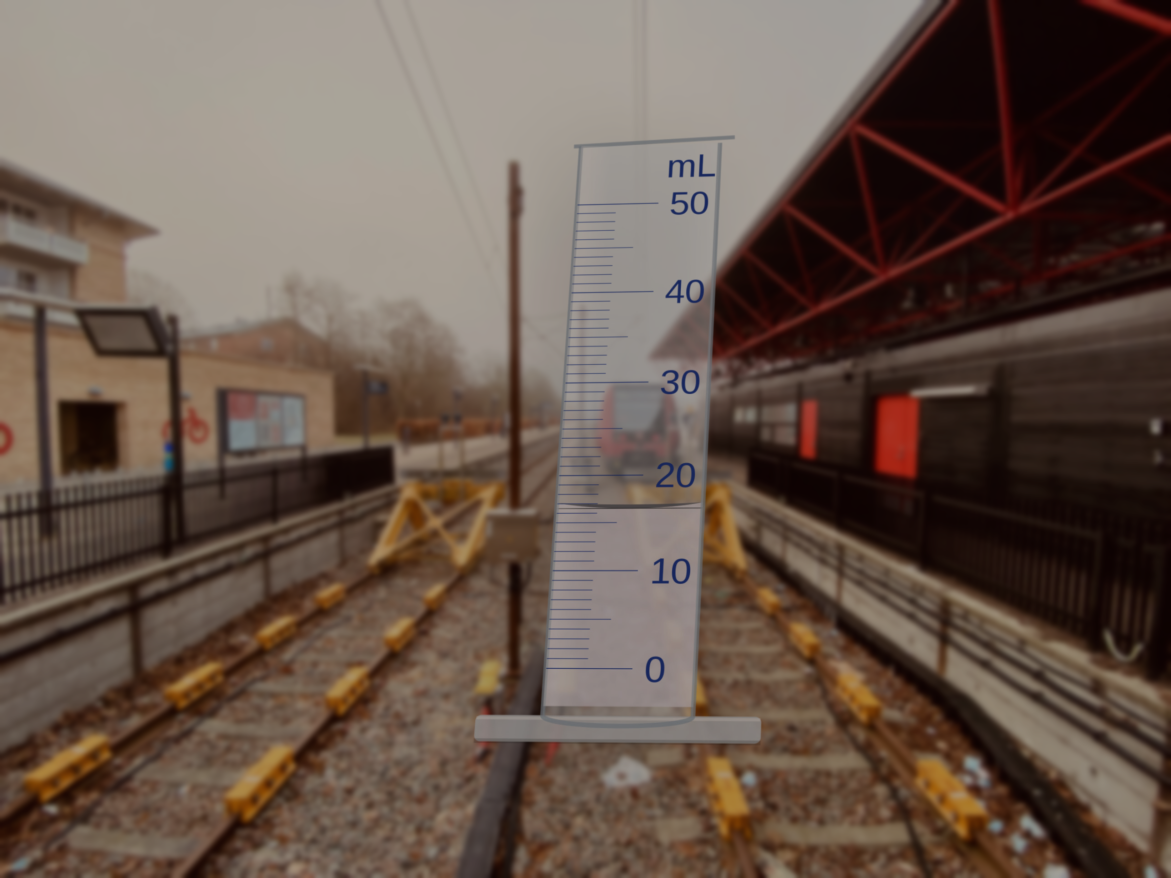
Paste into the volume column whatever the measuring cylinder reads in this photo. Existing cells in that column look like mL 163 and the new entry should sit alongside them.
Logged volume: mL 16.5
